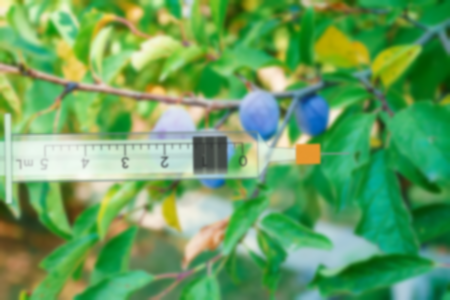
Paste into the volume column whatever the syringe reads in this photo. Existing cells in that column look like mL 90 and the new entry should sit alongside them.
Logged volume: mL 0.4
